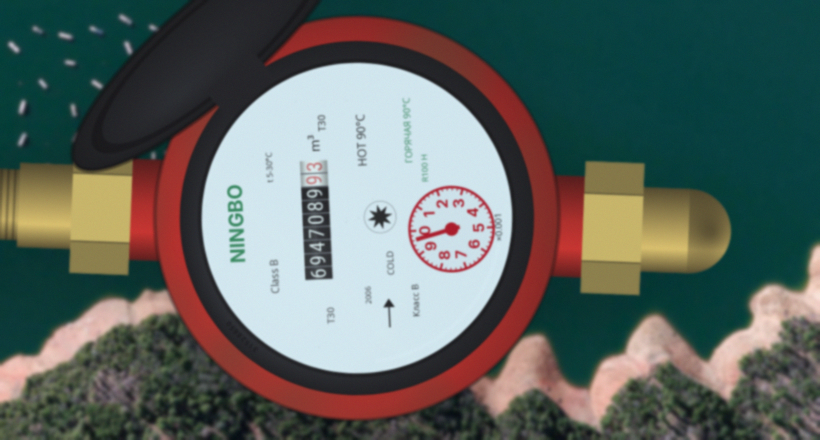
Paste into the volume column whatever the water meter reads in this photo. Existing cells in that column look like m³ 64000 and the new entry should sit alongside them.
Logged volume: m³ 6947089.929
